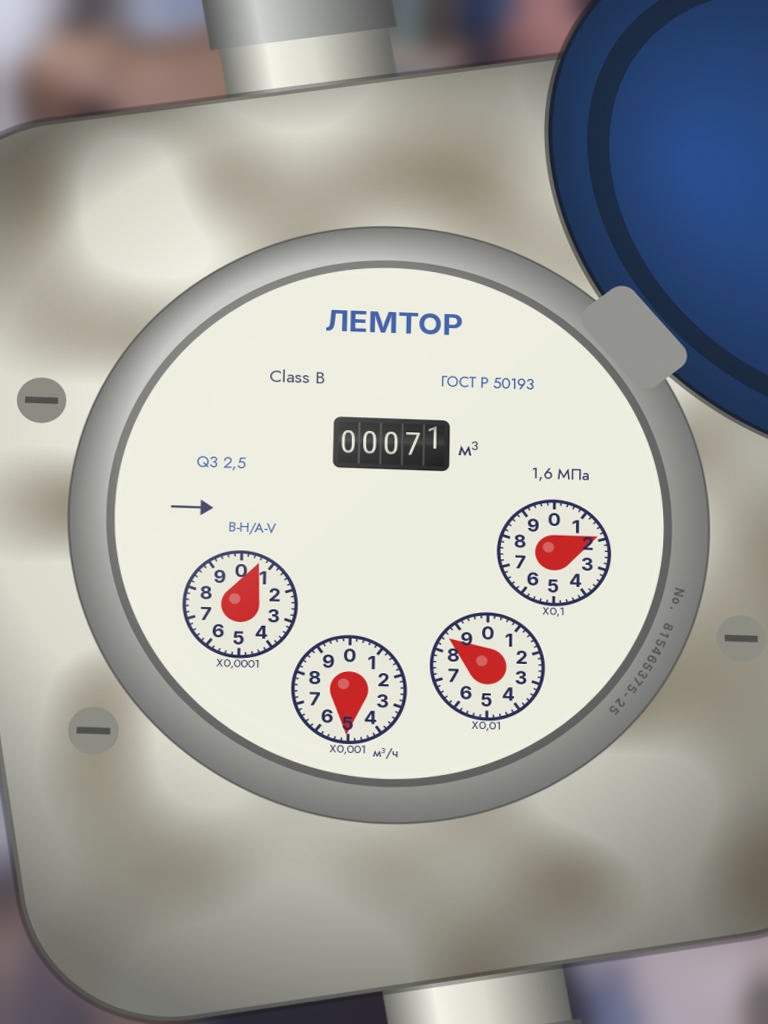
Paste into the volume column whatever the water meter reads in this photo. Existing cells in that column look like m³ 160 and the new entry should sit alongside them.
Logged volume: m³ 71.1850
